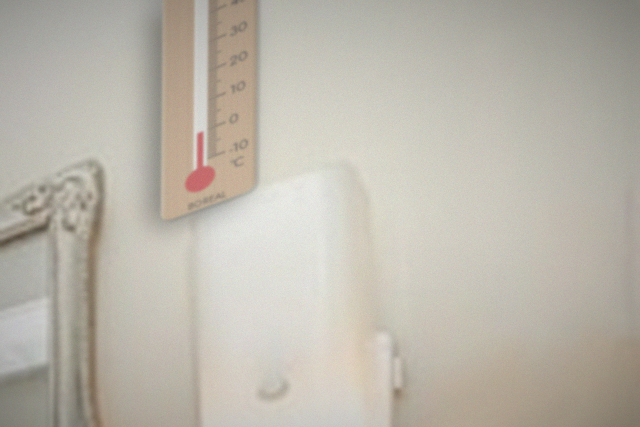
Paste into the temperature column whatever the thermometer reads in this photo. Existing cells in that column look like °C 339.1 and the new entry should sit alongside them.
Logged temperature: °C 0
